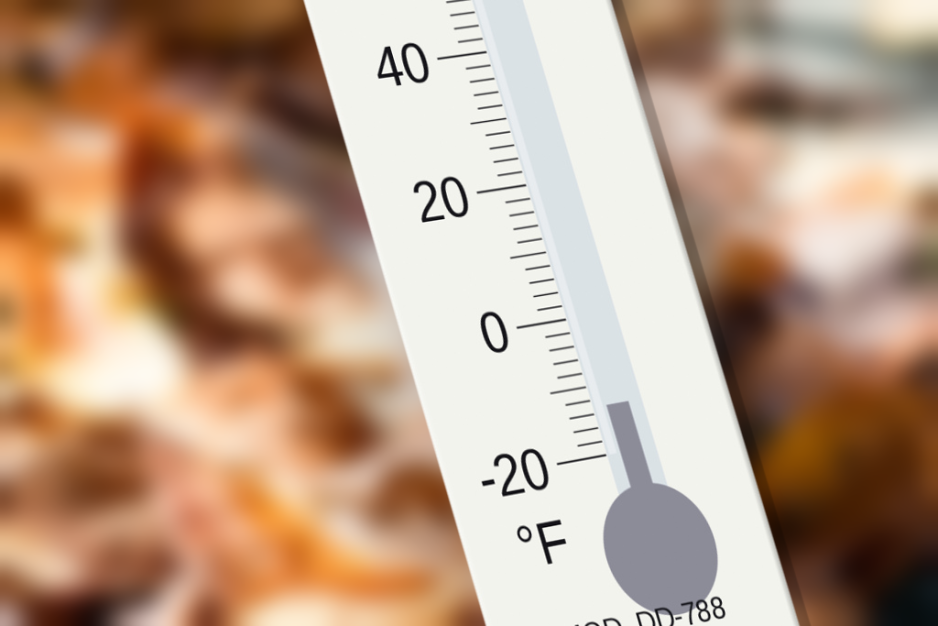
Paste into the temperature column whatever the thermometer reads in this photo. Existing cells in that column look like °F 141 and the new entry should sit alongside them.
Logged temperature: °F -13
